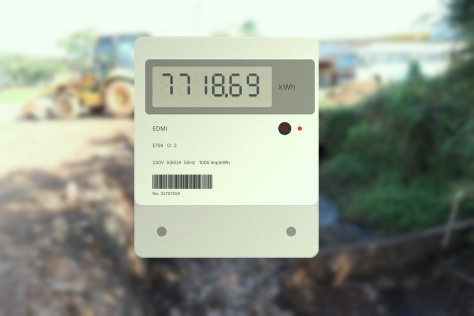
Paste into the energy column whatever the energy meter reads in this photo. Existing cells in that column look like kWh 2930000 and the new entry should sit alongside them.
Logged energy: kWh 7718.69
